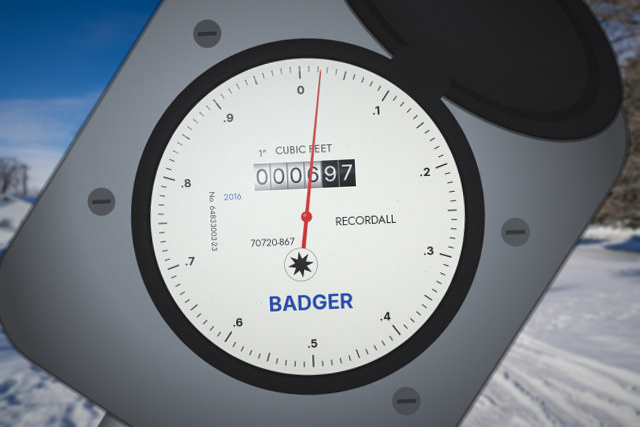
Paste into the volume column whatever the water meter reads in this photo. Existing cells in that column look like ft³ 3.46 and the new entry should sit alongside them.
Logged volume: ft³ 697.02
